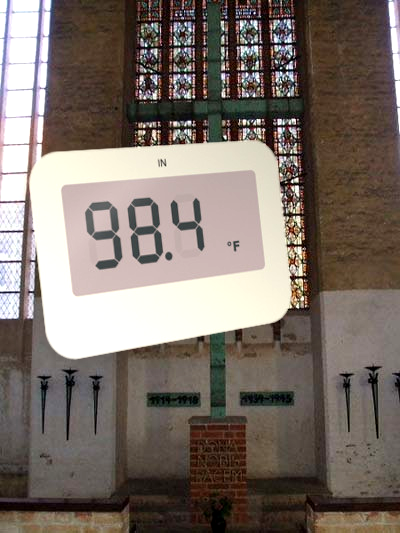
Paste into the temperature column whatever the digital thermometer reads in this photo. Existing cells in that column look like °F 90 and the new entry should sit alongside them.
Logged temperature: °F 98.4
